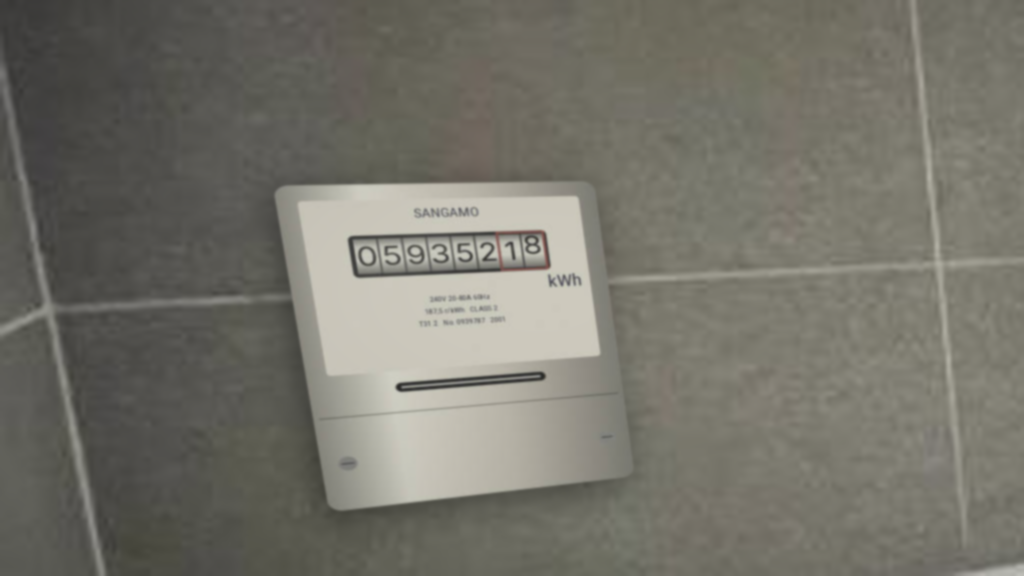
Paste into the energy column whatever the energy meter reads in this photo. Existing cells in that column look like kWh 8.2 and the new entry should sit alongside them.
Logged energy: kWh 59352.18
